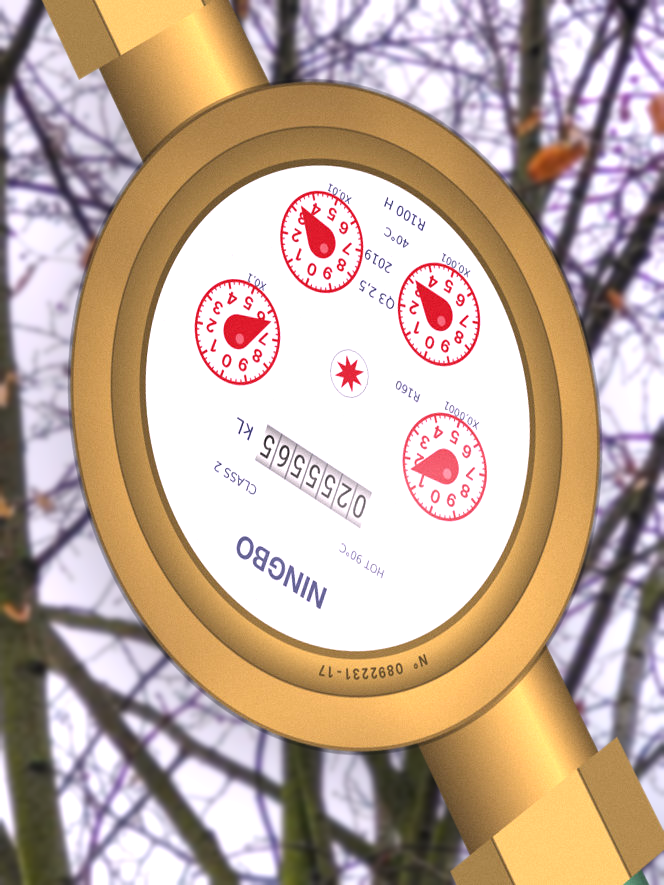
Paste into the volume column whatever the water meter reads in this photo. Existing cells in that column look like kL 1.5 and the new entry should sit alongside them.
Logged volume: kL 255565.6331
